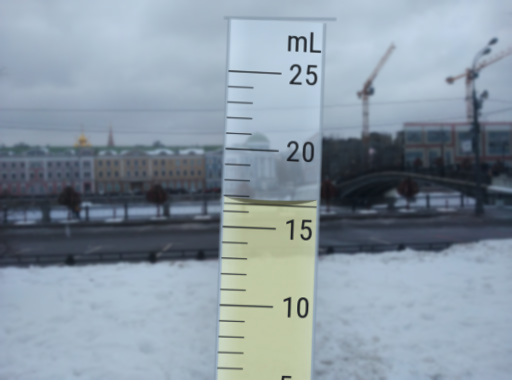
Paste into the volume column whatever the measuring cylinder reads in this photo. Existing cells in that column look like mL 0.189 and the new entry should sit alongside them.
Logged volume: mL 16.5
